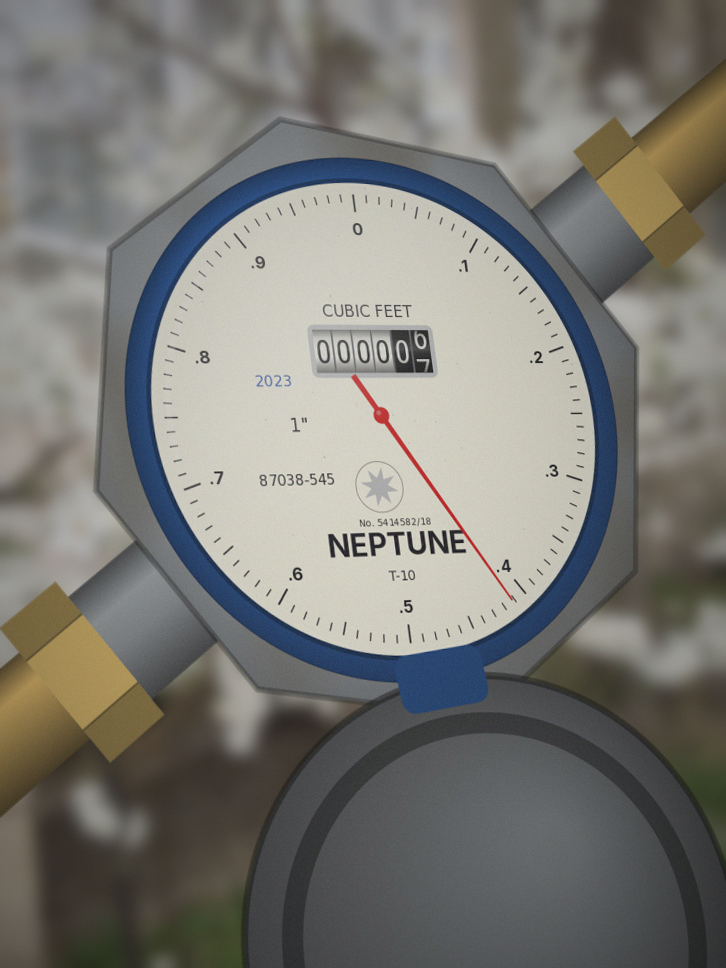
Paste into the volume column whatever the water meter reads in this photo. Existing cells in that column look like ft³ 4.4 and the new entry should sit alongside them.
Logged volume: ft³ 6.41
